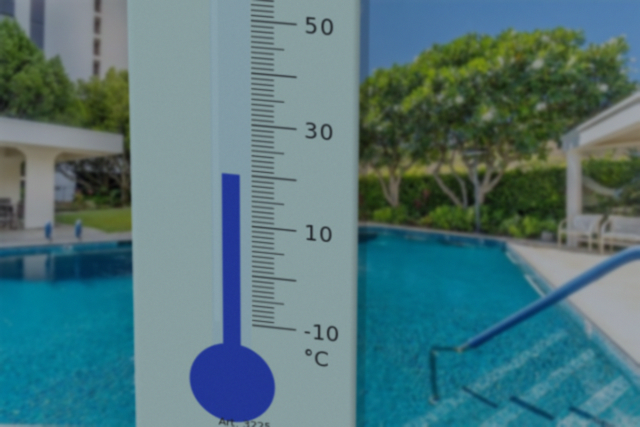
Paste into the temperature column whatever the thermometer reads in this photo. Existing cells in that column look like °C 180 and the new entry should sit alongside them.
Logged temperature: °C 20
